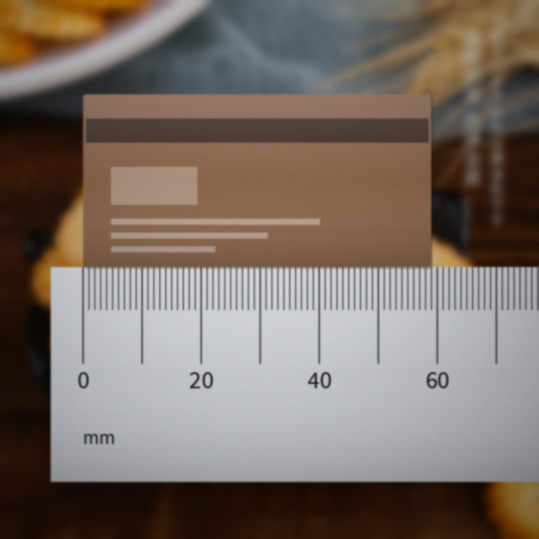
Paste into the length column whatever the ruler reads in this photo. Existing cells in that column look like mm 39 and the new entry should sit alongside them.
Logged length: mm 59
